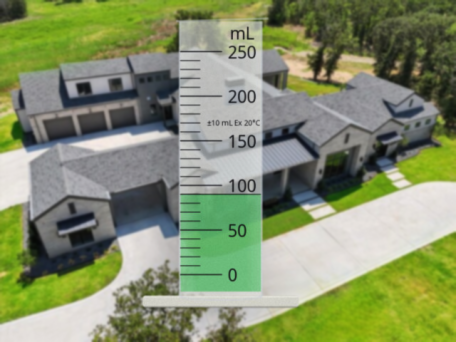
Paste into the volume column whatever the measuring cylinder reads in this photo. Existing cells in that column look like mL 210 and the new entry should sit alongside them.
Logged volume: mL 90
